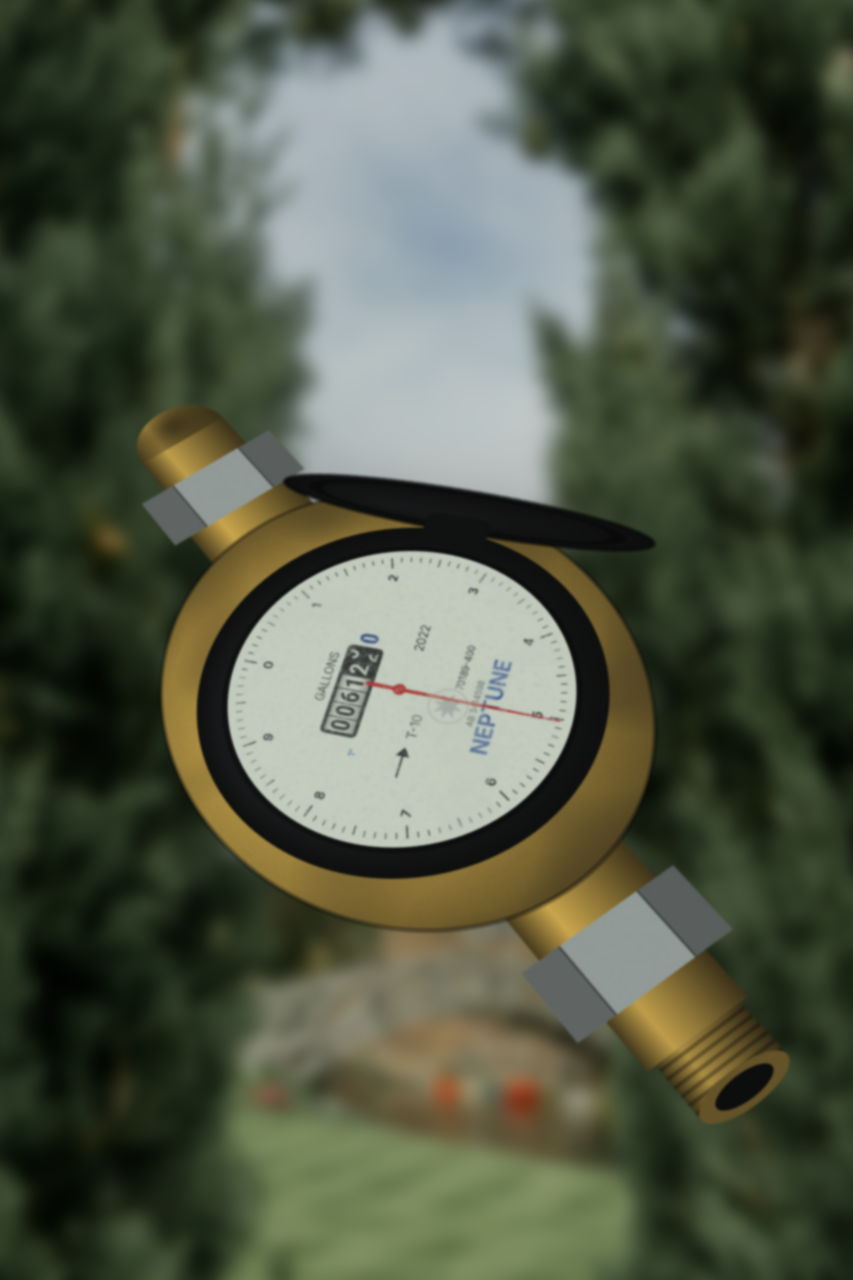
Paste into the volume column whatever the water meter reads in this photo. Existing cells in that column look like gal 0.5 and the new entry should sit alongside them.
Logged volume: gal 61255.0
